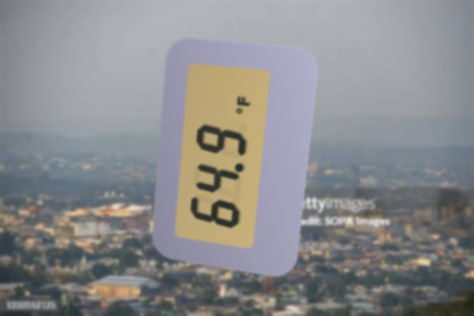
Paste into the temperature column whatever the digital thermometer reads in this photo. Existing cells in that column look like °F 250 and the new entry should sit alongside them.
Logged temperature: °F 64.9
